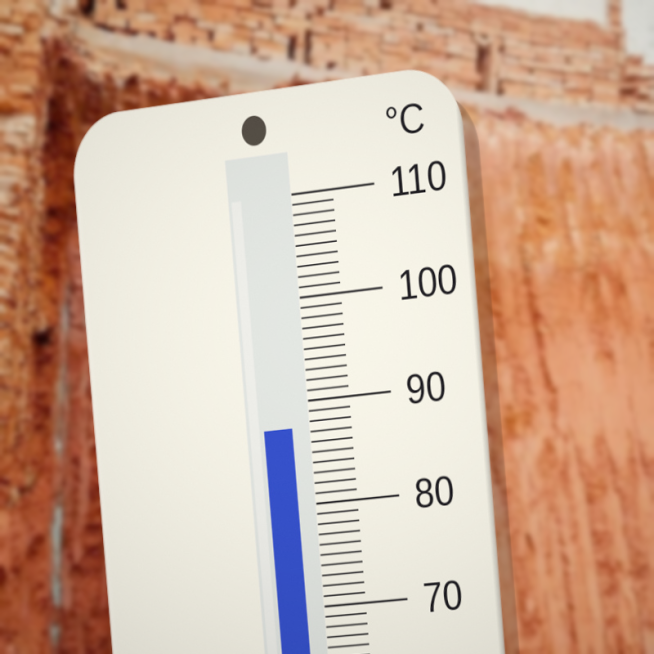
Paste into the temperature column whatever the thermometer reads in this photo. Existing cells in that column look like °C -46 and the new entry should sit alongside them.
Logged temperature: °C 87.5
